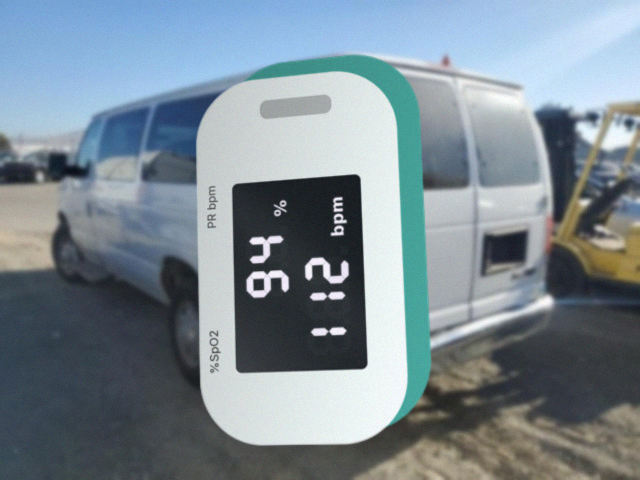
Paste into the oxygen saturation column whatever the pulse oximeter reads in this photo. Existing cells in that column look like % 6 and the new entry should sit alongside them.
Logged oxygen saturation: % 94
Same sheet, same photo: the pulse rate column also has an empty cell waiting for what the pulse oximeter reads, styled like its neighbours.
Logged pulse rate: bpm 112
